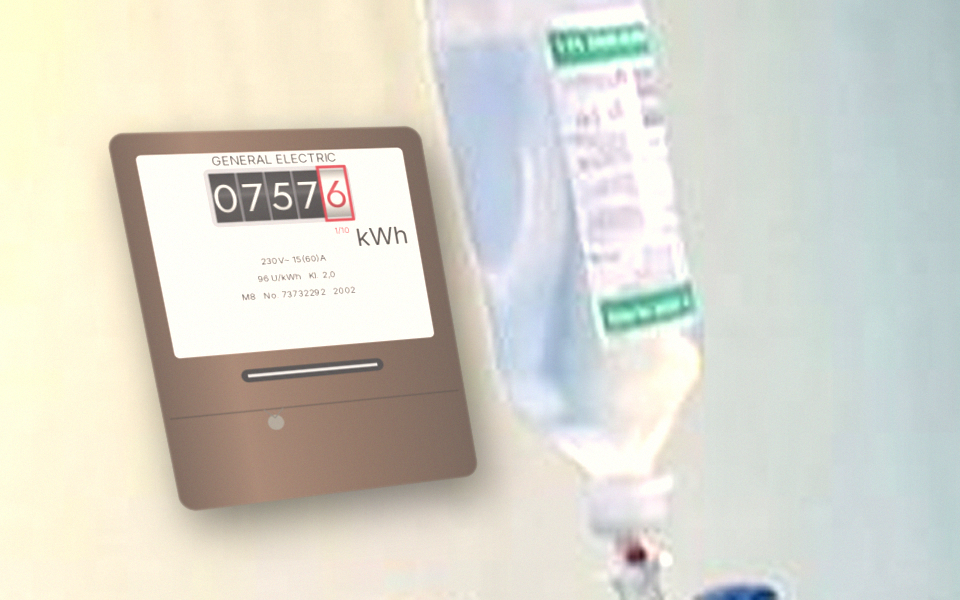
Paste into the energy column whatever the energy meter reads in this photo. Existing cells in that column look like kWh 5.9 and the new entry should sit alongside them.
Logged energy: kWh 757.6
